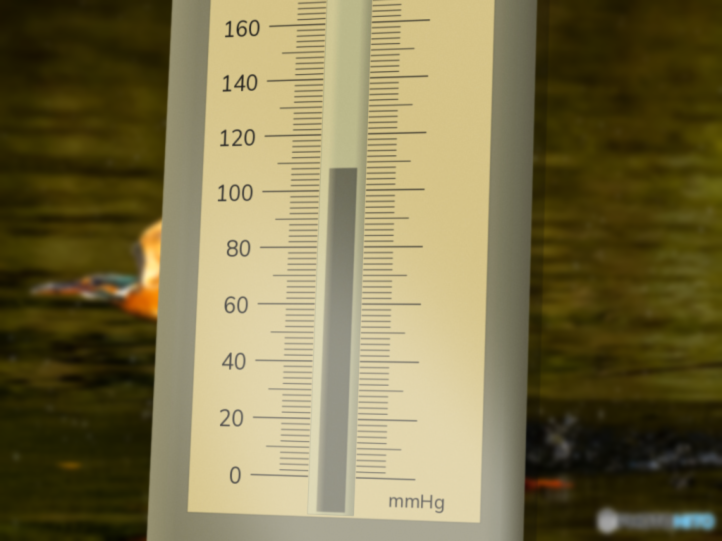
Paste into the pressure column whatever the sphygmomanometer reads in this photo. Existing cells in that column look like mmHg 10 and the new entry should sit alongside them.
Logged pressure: mmHg 108
